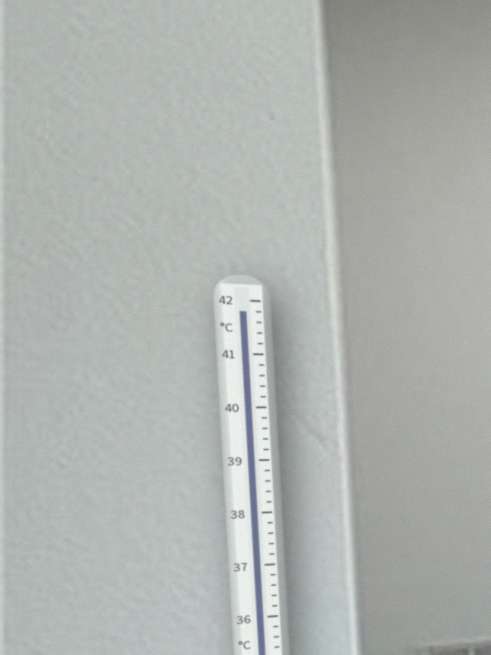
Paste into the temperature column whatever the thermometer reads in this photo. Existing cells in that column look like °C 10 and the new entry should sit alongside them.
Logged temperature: °C 41.8
